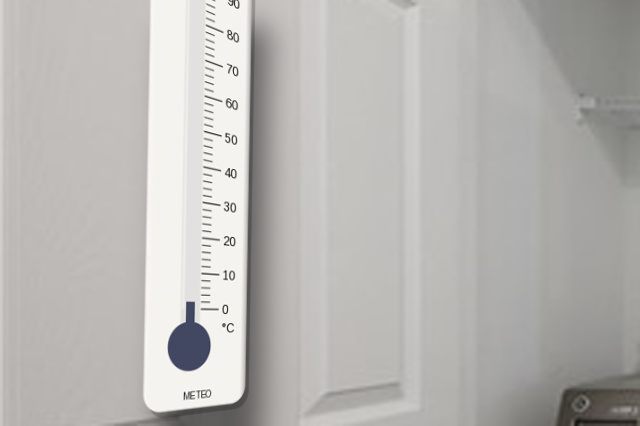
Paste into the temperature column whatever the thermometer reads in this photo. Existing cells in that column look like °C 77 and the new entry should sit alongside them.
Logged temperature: °C 2
